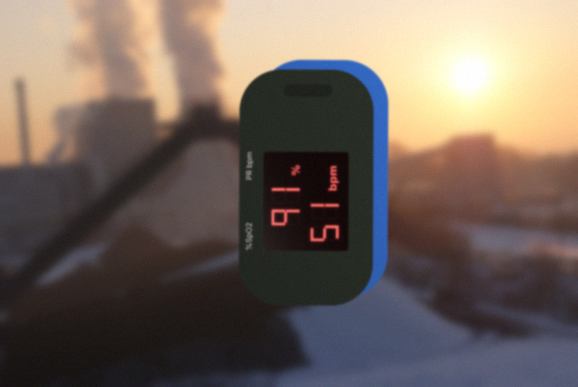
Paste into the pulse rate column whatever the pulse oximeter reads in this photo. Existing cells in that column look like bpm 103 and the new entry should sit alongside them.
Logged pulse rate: bpm 51
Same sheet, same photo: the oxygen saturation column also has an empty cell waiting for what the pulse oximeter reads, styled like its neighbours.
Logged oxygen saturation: % 91
